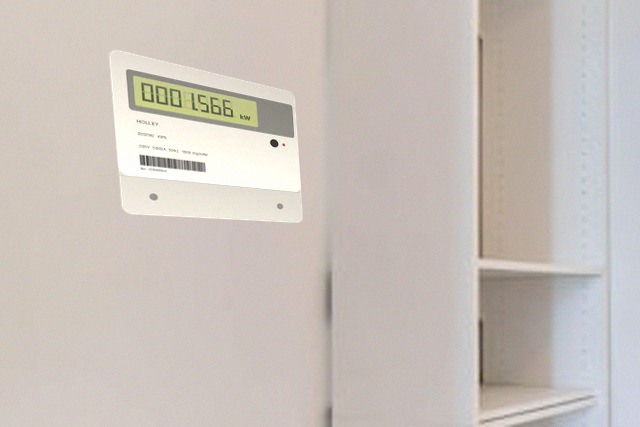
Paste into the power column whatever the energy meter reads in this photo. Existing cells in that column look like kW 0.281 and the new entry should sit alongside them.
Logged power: kW 1.566
